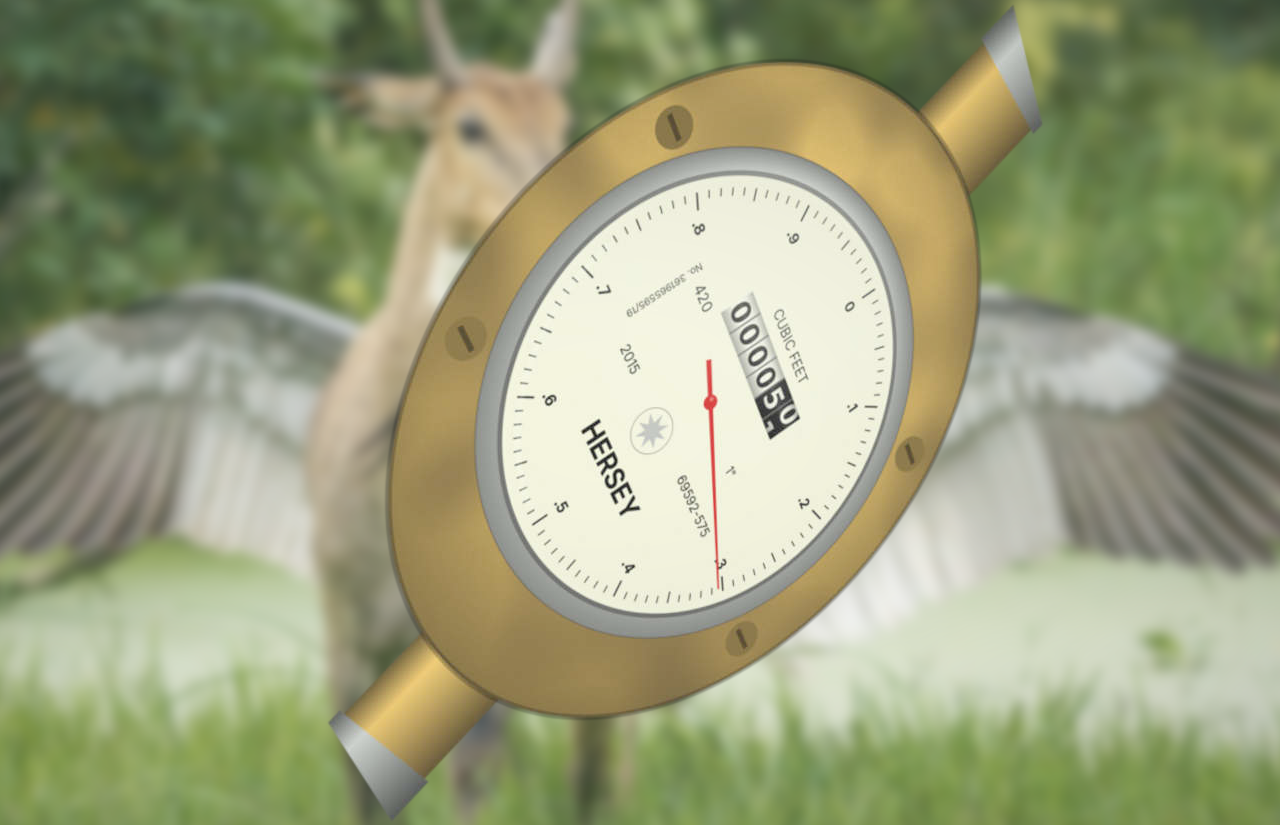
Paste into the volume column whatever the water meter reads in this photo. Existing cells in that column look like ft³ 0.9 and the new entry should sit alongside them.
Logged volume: ft³ 50.30
